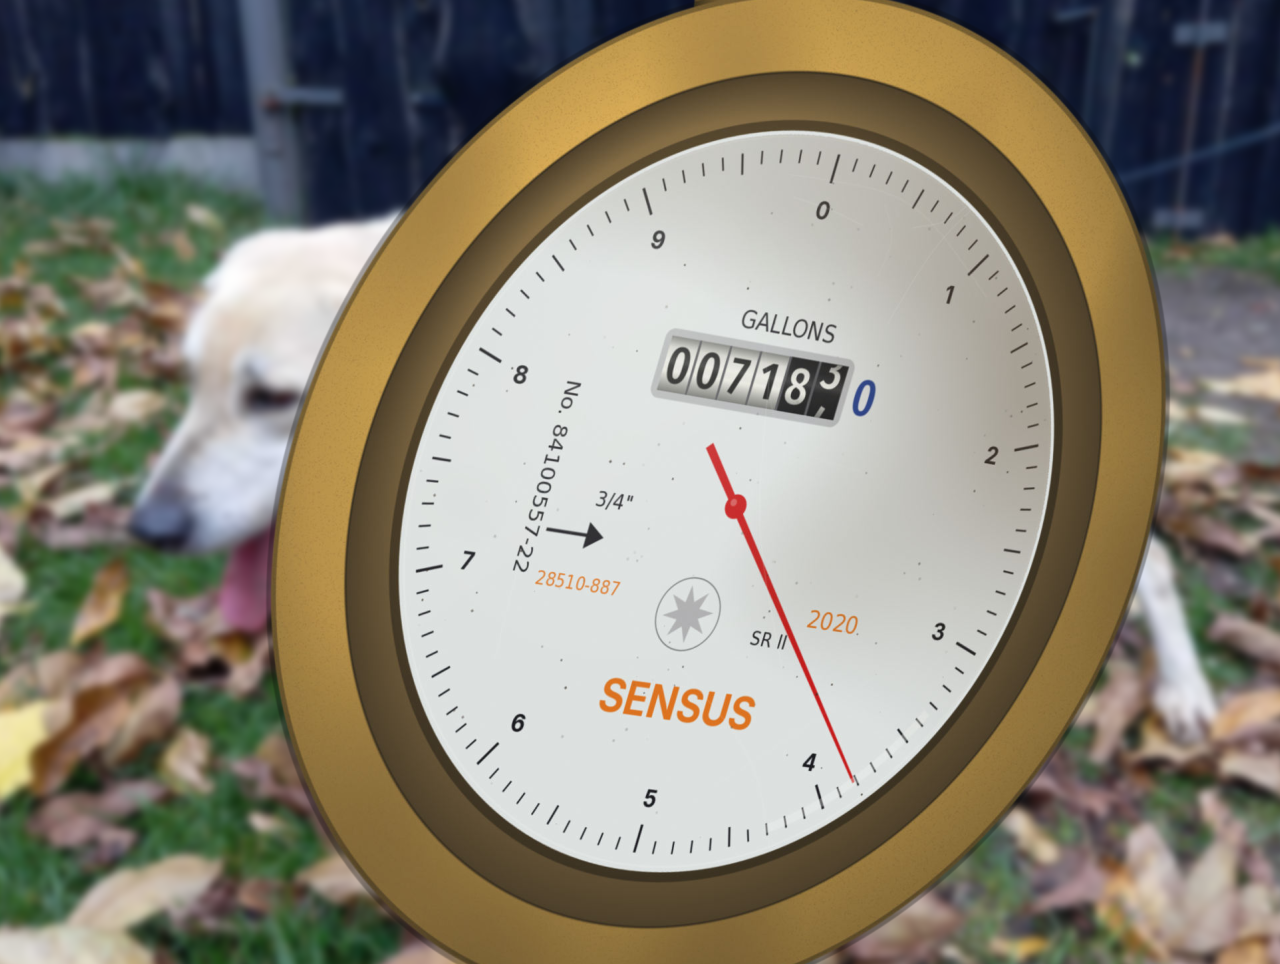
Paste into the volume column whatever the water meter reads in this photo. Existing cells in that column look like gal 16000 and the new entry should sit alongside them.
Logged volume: gal 71833.8
